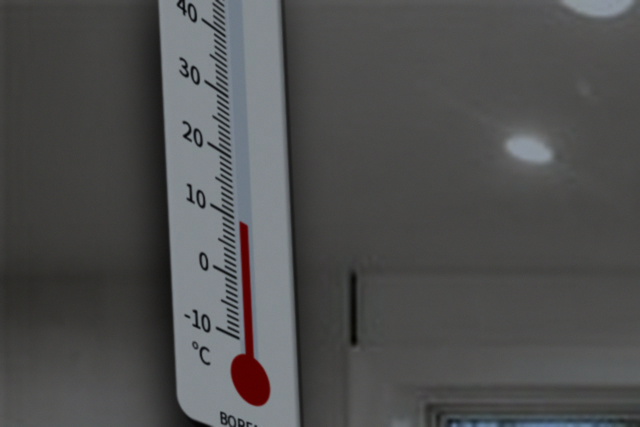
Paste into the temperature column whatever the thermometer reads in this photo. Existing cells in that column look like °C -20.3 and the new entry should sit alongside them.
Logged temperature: °C 10
